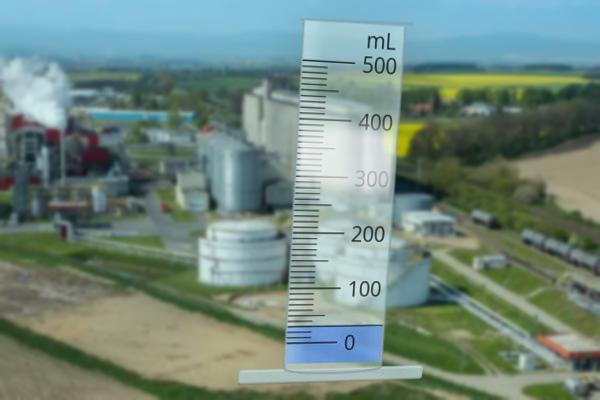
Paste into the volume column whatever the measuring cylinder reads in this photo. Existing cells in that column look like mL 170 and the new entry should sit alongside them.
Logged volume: mL 30
